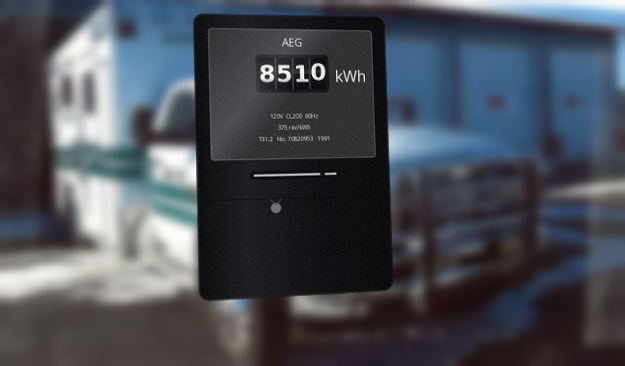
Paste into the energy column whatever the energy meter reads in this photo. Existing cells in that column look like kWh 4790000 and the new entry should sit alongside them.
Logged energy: kWh 8510
